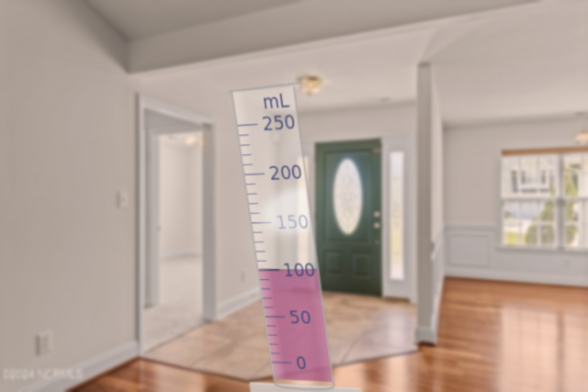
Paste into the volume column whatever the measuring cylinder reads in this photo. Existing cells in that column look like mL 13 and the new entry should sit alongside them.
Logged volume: mL 100
